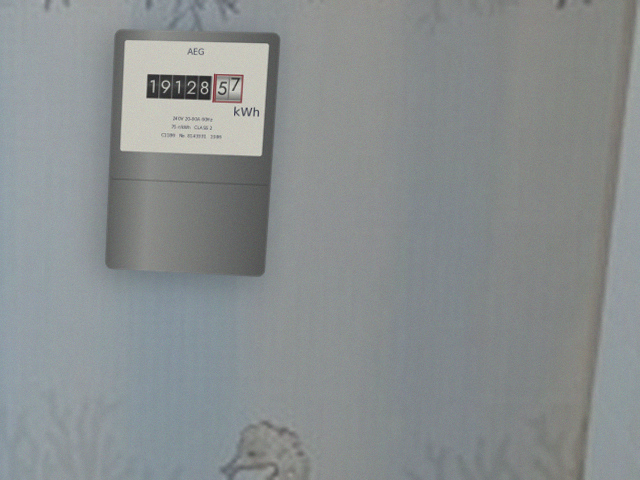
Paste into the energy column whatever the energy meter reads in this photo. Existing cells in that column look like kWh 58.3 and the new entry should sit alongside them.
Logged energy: kWh 19128.57
